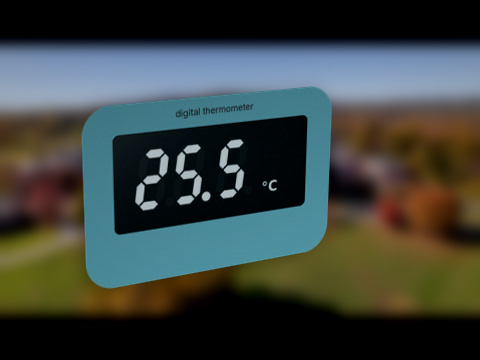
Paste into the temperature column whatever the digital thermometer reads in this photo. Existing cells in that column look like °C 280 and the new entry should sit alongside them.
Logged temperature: °C 25.5
